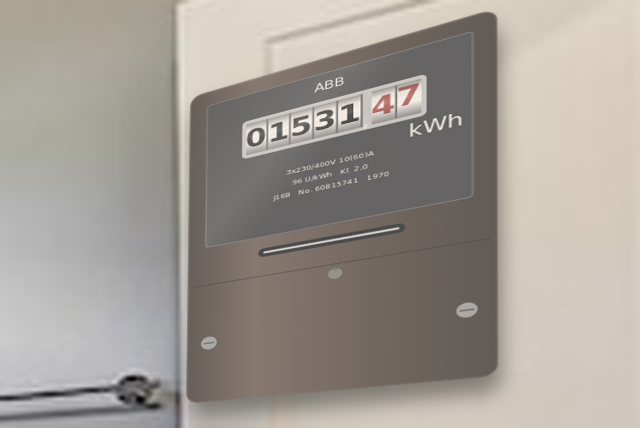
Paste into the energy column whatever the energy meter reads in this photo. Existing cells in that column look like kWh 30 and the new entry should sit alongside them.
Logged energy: kWh 1531.47
